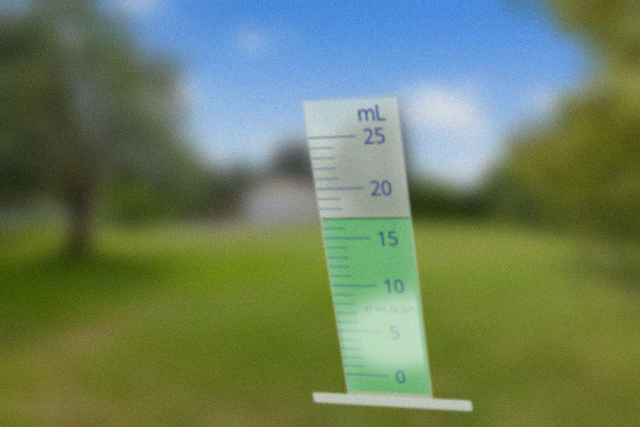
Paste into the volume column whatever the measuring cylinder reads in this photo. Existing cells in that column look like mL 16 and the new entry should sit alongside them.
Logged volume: mL 17
